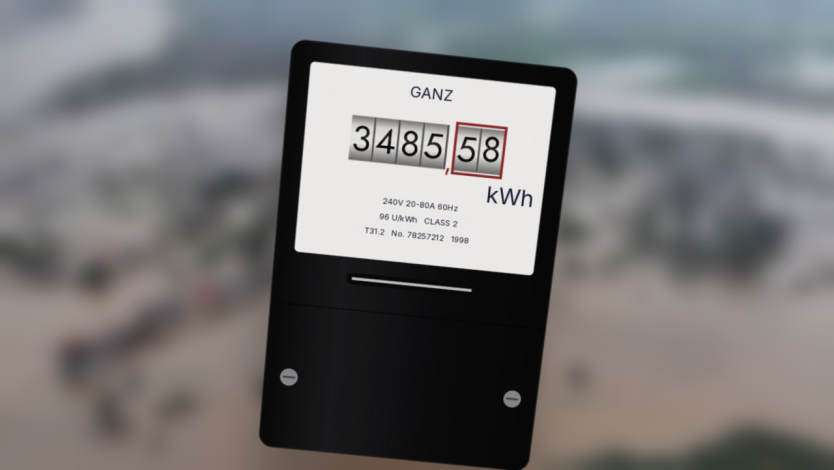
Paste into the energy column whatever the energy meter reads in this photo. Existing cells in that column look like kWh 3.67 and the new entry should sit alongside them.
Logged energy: kWh 3485.58
